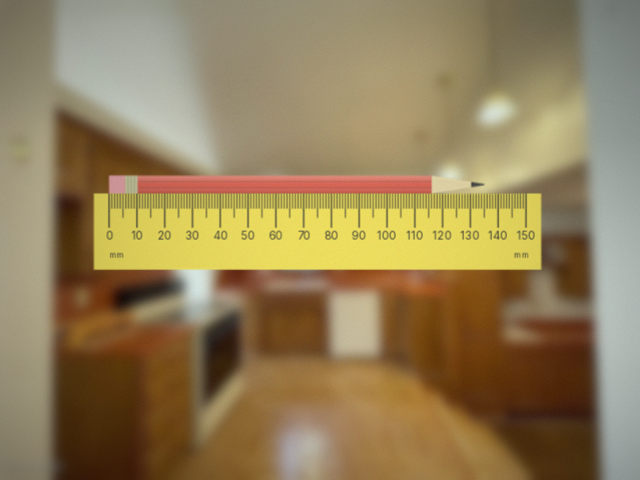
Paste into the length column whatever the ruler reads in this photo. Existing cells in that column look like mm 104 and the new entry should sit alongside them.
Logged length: mm 135
